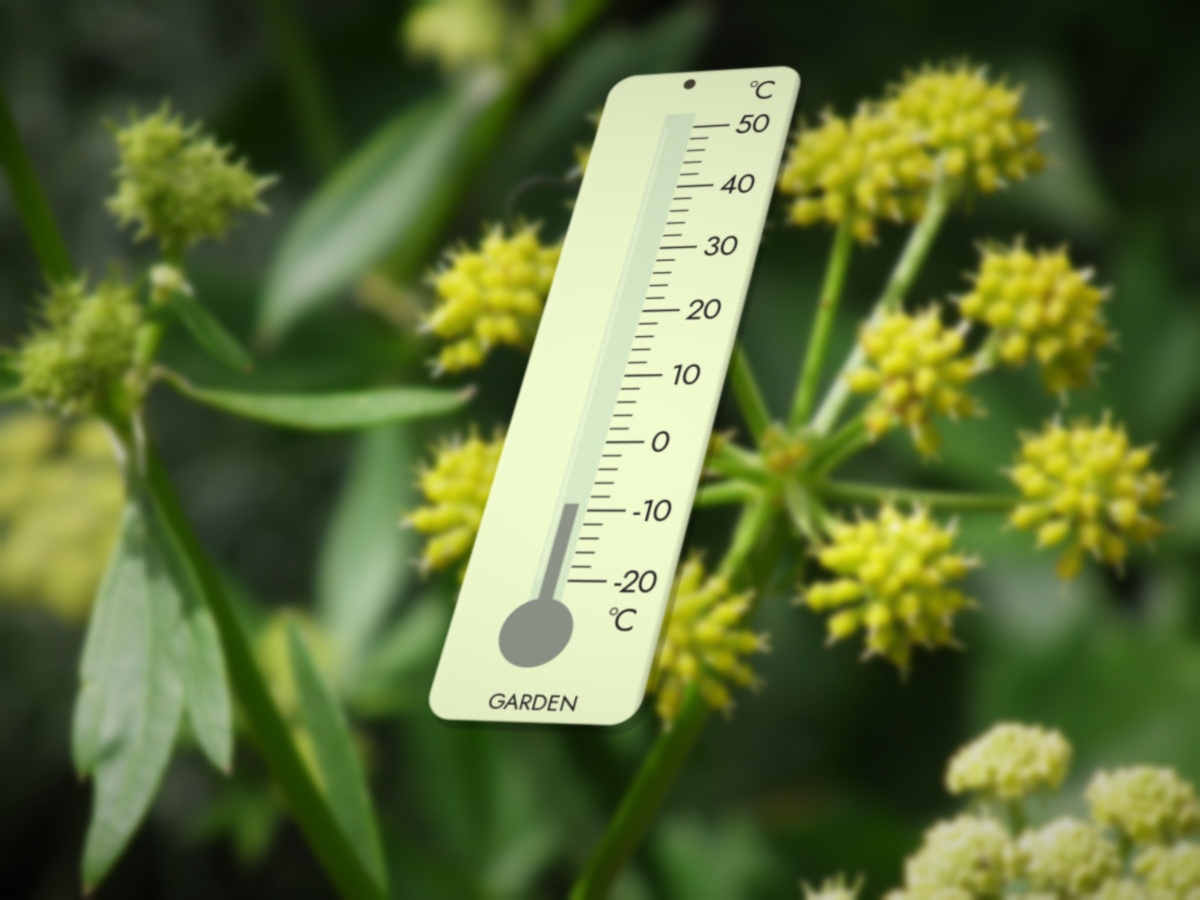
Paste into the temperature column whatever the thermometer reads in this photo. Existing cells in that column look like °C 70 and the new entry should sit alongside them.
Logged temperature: °C -9
